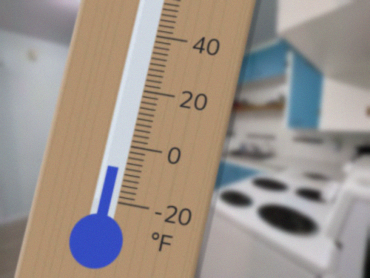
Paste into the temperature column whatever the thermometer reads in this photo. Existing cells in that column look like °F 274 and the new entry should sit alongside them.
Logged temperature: °F -8
